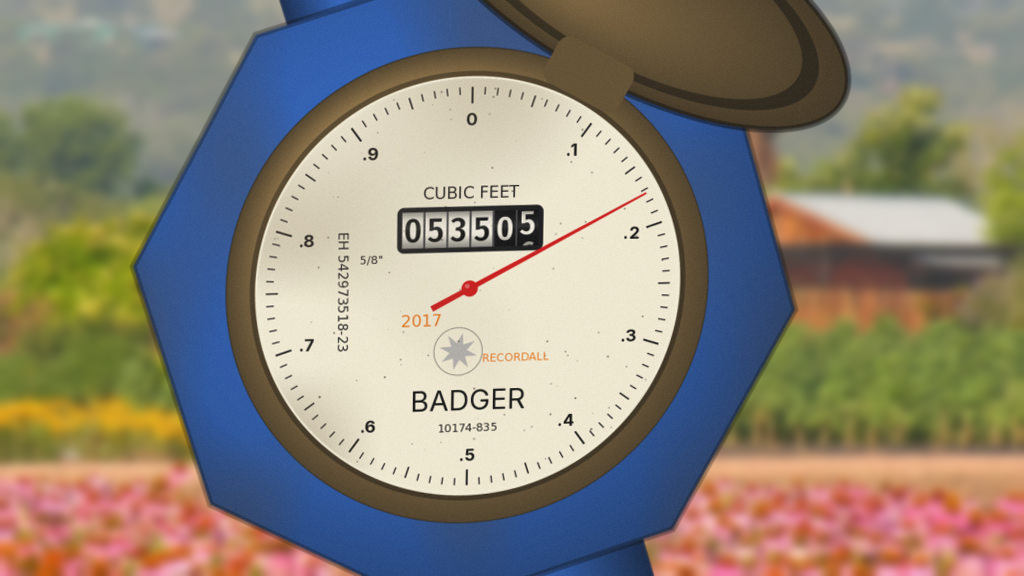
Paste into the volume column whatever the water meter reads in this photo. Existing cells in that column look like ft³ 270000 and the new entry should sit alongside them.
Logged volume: ft³ 53505.17
